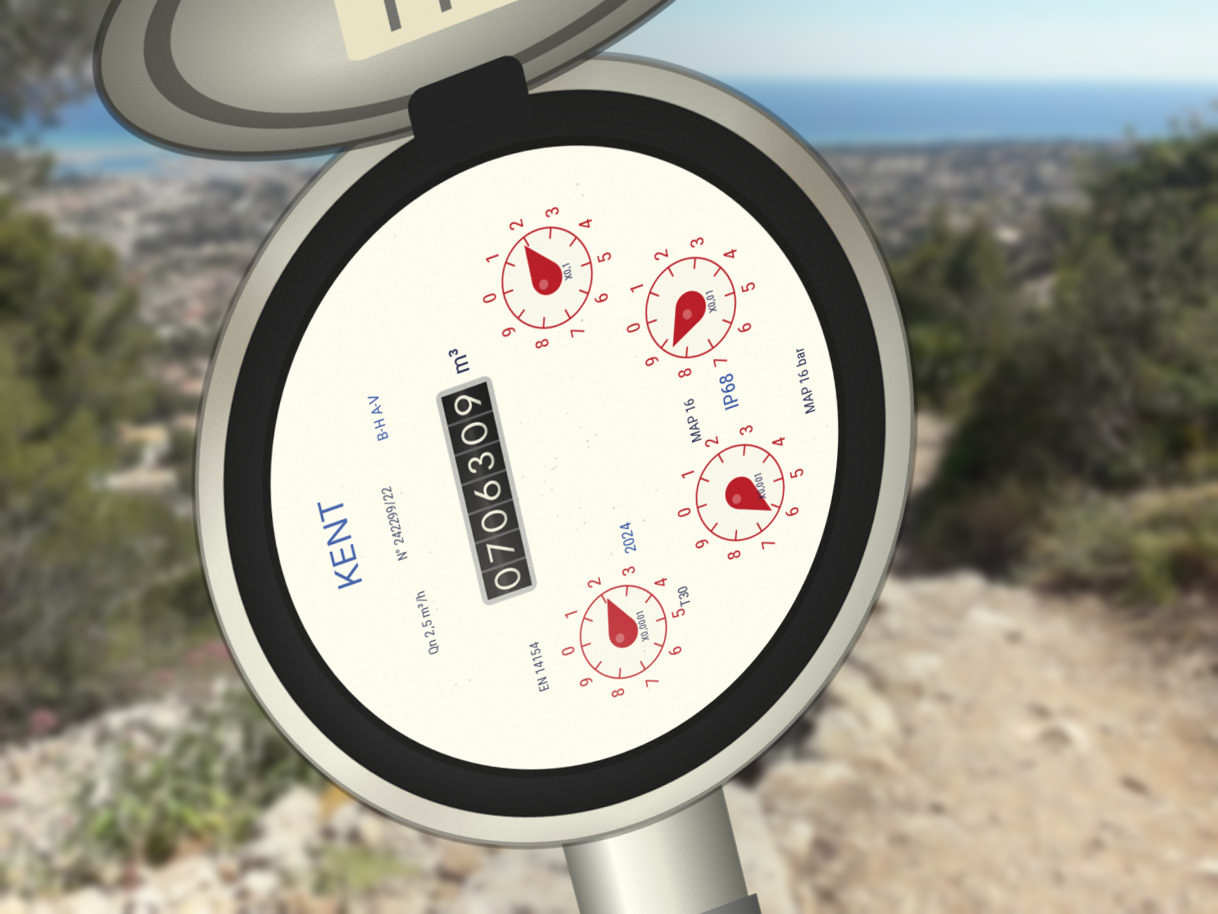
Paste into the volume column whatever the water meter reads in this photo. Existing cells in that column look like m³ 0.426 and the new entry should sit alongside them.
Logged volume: m³ 706309.1862
